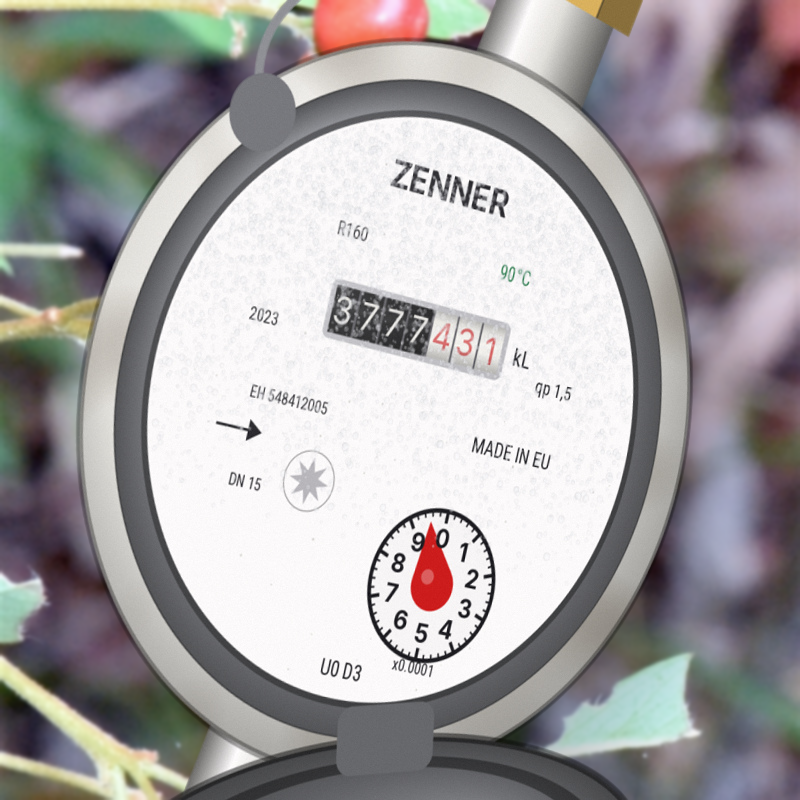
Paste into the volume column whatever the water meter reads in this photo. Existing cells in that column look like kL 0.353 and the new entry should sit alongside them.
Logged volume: kL 3777.4309
